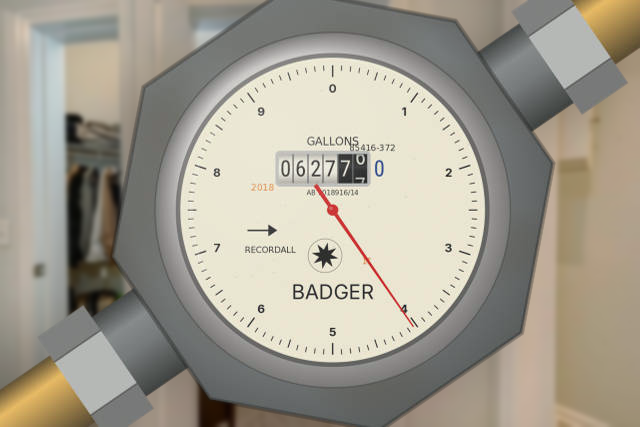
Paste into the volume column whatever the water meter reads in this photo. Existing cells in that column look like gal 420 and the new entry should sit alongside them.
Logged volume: gal 627764.0
